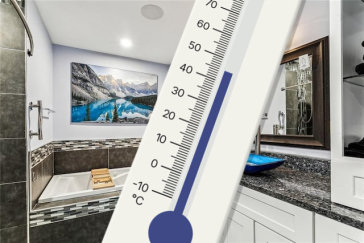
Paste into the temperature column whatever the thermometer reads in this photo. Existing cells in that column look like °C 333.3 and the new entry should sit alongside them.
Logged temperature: °C 45
